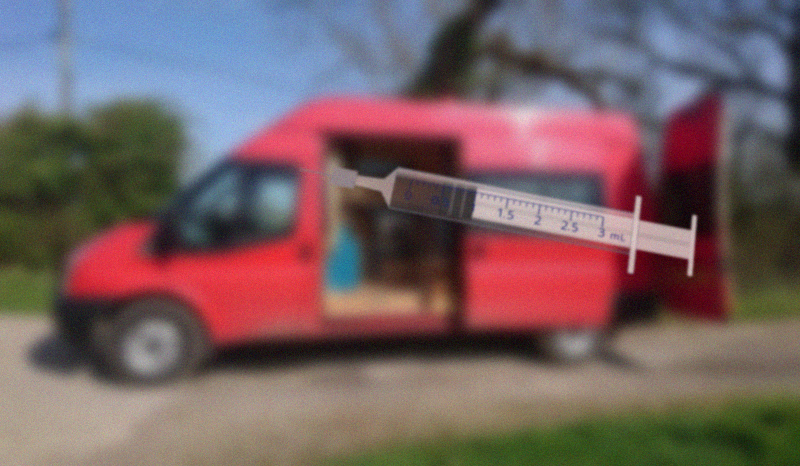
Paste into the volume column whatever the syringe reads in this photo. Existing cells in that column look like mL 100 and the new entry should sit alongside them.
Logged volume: mL 0.5
